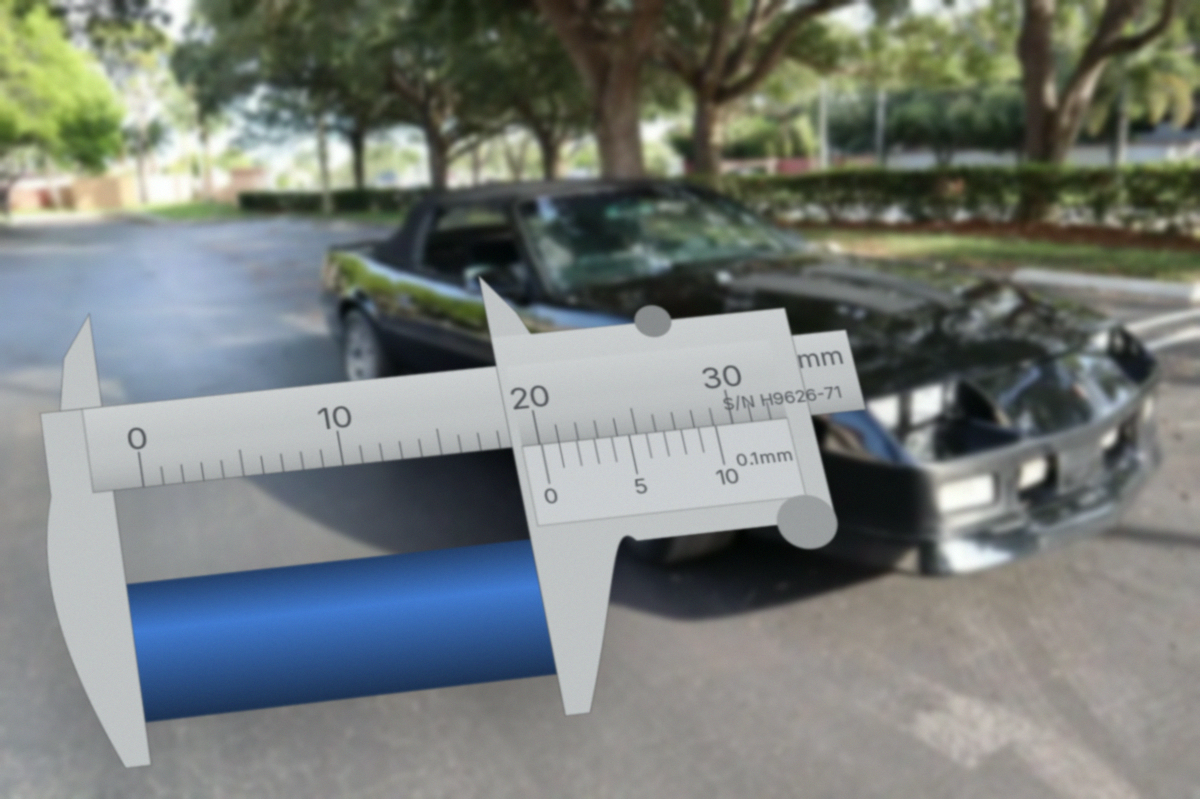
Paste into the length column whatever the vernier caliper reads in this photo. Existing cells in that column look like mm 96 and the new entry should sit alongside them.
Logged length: mm 20.1
